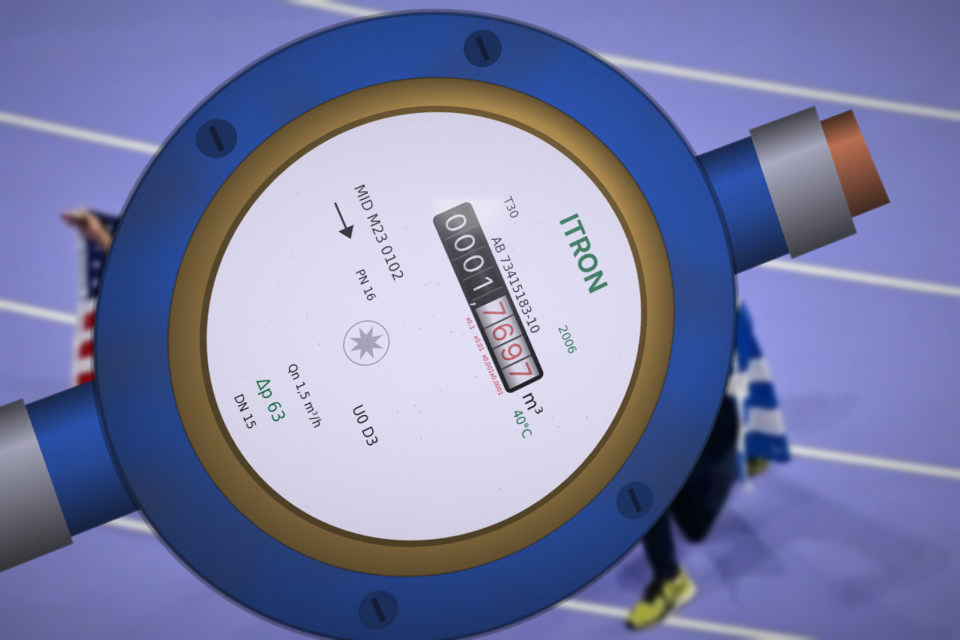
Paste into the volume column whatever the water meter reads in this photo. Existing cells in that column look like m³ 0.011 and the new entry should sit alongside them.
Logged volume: m³ 1.7697
